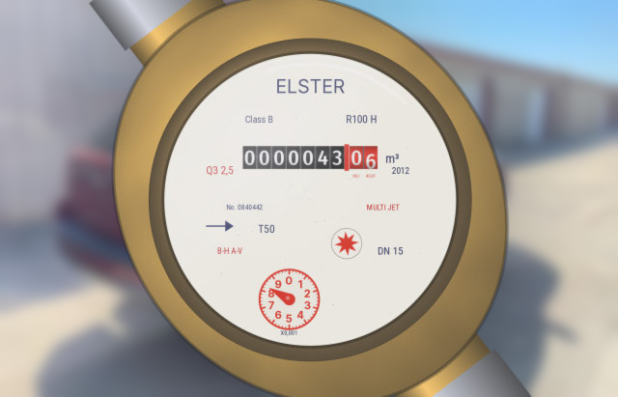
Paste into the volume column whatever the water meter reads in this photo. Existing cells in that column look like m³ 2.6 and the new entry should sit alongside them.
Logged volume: m³ 43.058
